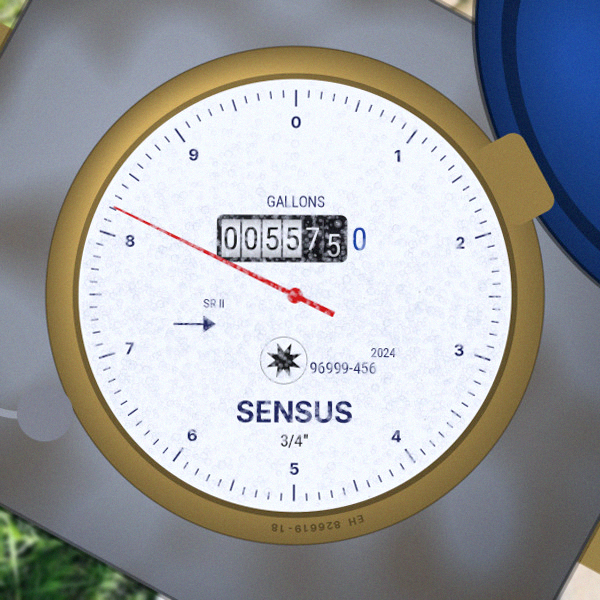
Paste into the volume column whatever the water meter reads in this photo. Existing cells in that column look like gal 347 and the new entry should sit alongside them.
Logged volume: gal 55748.2
